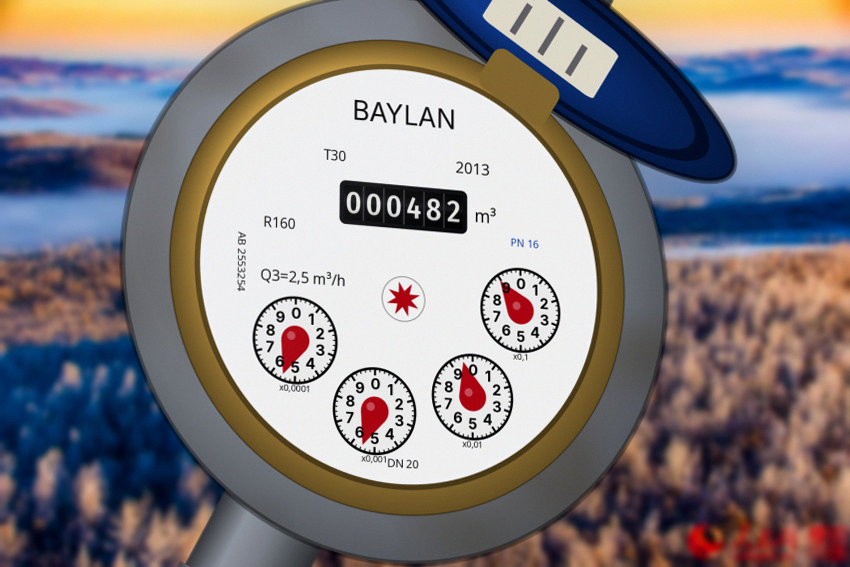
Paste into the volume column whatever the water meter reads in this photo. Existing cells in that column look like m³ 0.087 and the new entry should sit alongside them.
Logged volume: m³ 482.8955
